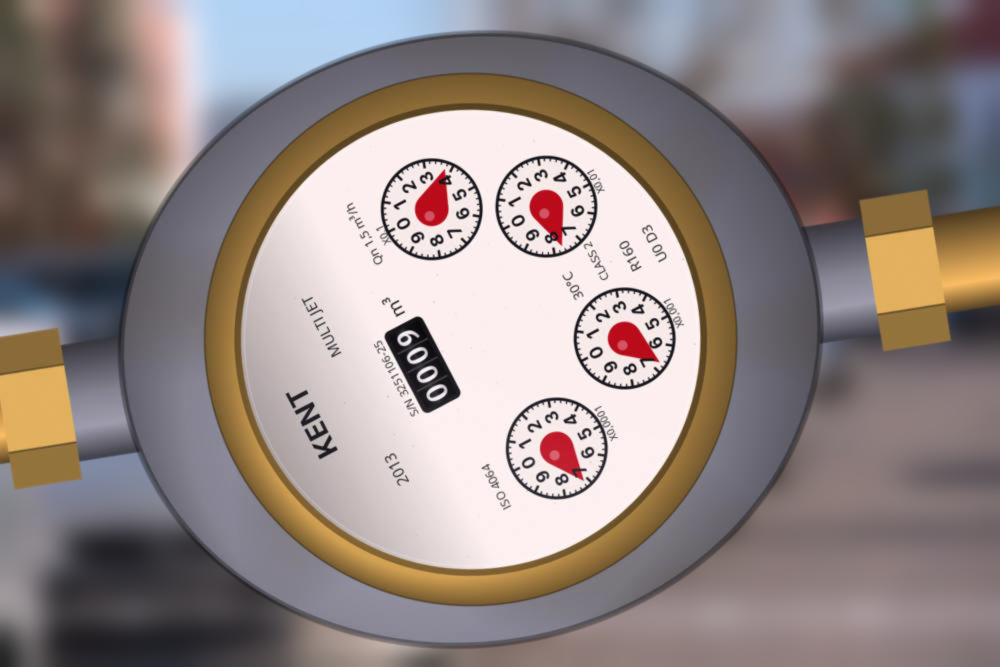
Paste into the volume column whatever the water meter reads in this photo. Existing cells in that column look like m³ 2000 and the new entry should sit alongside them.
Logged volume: m³ 9.3767
